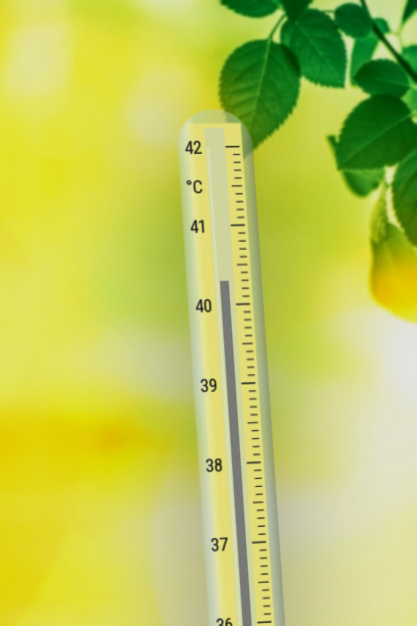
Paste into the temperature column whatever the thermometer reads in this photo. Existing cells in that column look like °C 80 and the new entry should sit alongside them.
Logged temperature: °C 40.3
